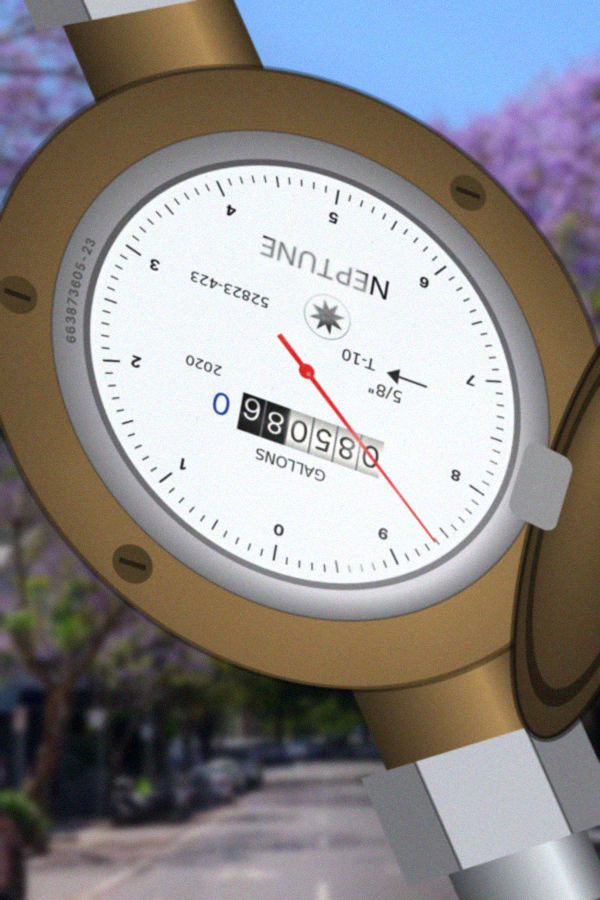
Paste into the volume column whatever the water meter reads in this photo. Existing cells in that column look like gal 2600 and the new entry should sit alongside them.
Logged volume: gal 850858.6
